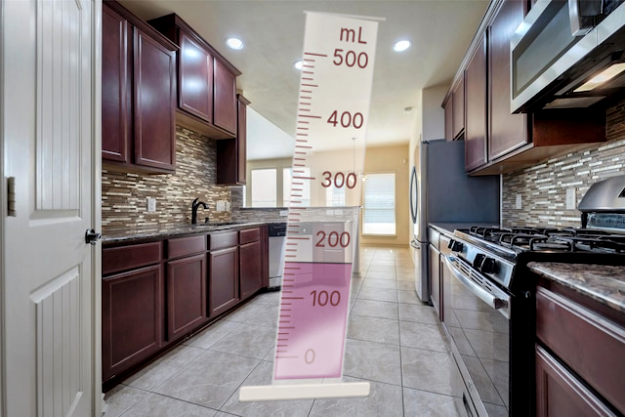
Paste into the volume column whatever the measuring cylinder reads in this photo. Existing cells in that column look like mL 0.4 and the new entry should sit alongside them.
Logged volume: mL 160
